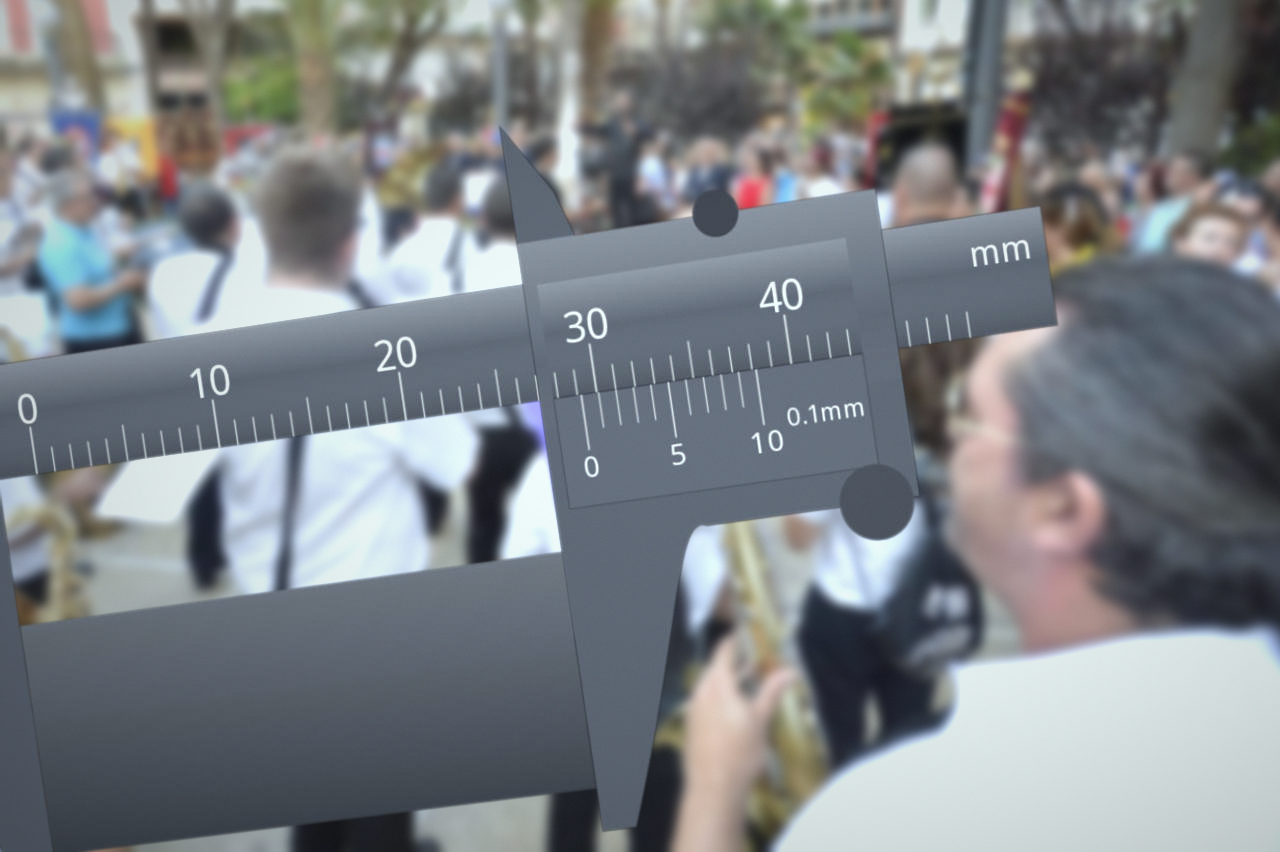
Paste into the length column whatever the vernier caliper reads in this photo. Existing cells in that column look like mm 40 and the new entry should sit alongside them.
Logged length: mm 29.2
